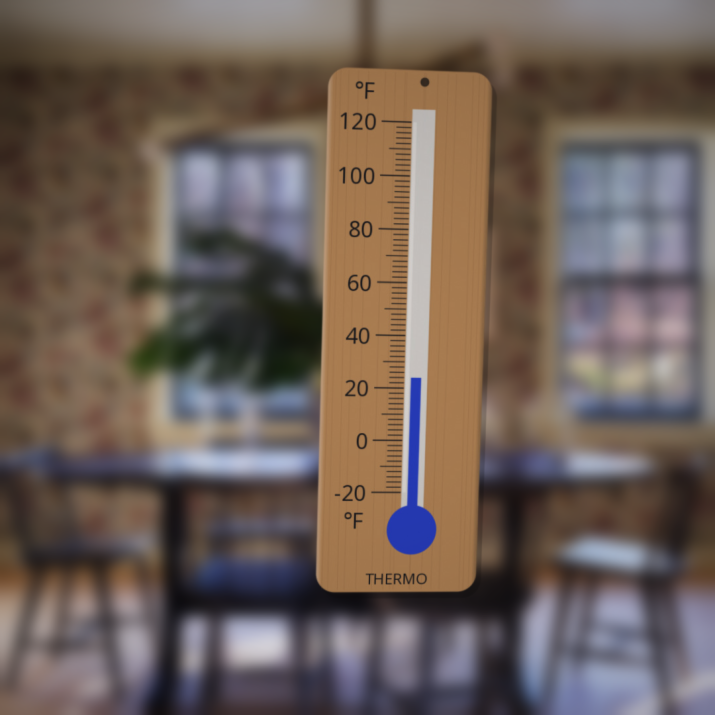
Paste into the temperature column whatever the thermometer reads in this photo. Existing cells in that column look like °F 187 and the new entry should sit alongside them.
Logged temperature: °F 24
